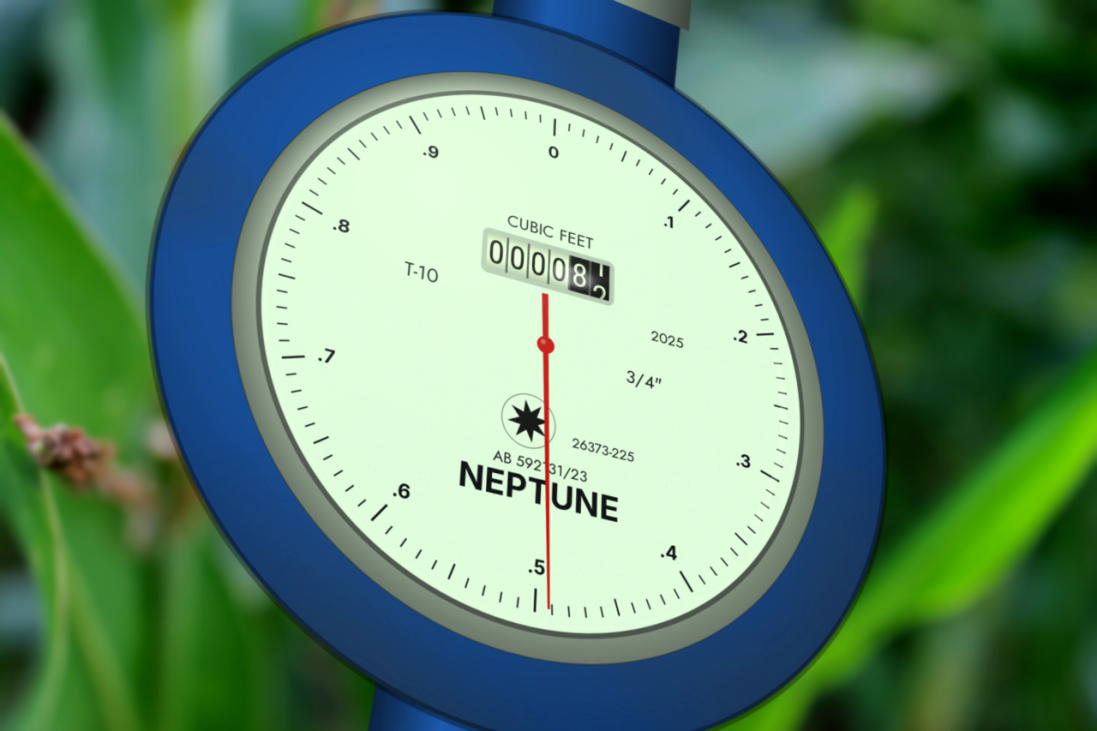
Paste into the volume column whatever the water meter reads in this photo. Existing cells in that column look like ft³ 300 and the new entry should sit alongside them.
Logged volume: ft³ 81.49
